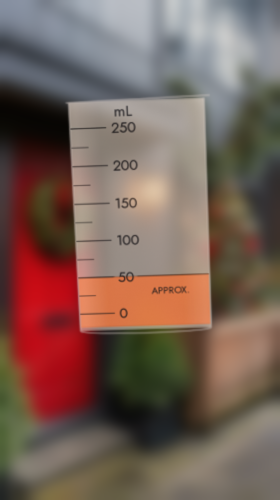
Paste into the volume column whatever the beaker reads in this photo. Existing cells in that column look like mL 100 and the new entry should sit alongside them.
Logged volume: mL 50
